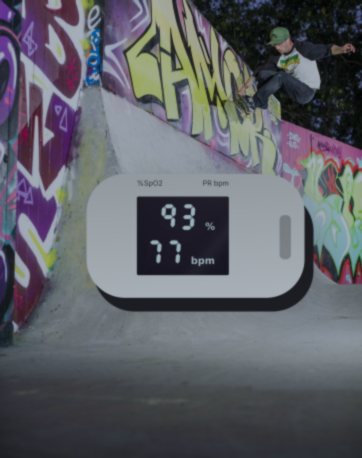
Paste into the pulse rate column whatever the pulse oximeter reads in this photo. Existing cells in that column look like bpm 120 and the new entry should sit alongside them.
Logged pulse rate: bpm 77
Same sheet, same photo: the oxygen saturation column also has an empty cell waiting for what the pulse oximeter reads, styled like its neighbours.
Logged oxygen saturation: % 93
